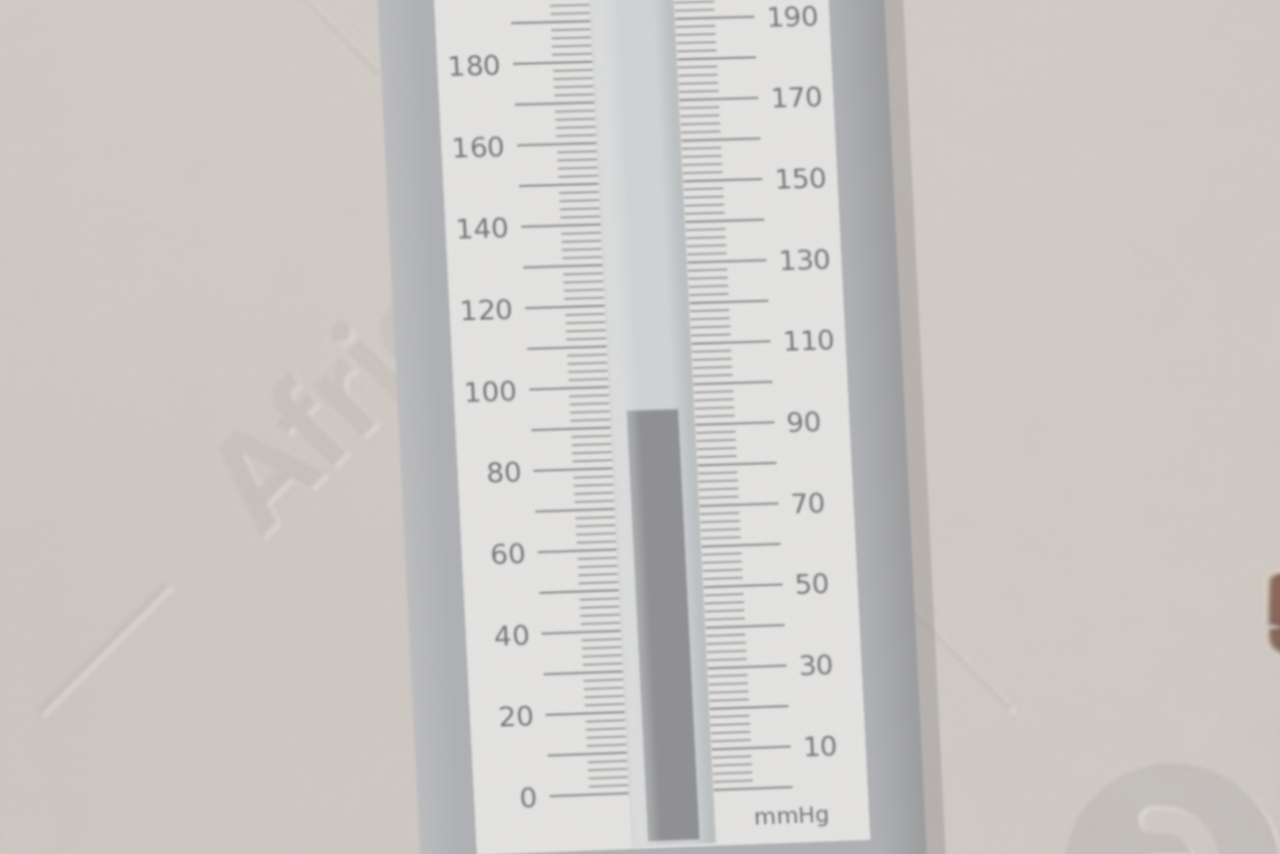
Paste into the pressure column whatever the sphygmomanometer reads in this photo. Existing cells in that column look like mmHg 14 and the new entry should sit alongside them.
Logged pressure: mmHg 94
